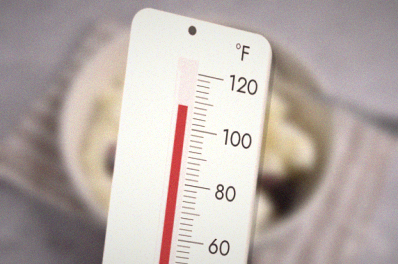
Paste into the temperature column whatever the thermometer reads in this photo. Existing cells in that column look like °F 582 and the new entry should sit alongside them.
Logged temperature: °F 108
